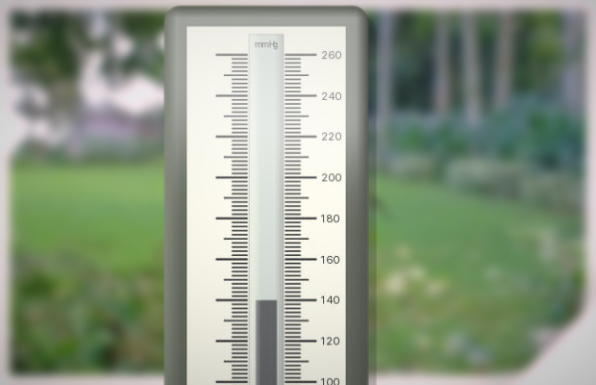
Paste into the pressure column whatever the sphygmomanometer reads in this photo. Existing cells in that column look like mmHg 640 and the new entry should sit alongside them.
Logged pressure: mmHg 140
